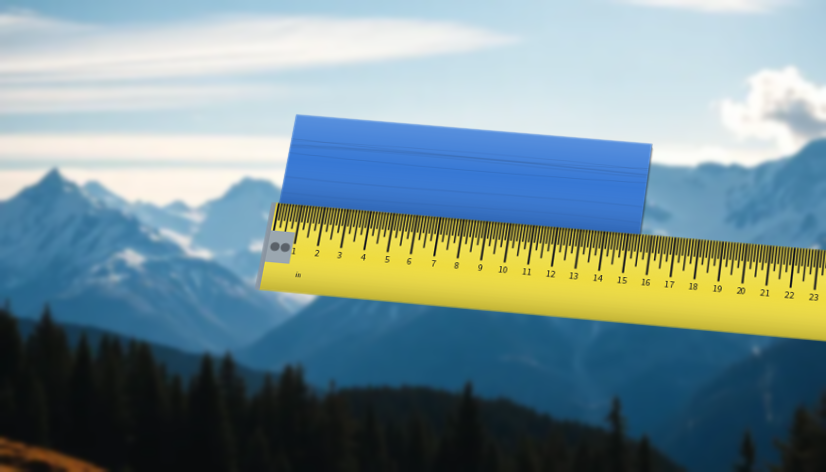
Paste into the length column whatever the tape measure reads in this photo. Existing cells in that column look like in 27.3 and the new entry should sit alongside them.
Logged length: in 15.5
